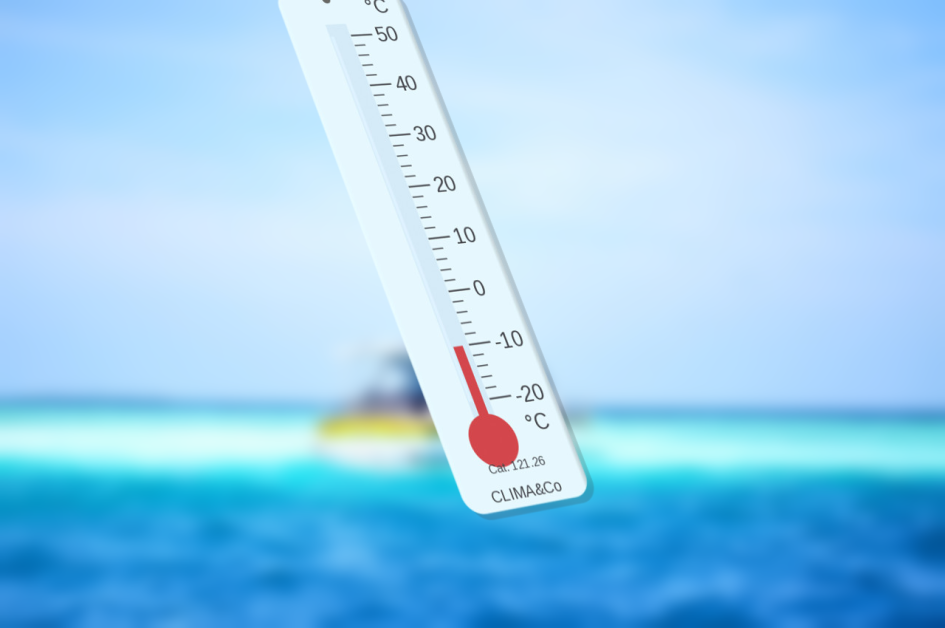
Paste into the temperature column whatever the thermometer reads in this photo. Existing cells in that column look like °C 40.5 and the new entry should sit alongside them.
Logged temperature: °C -10
